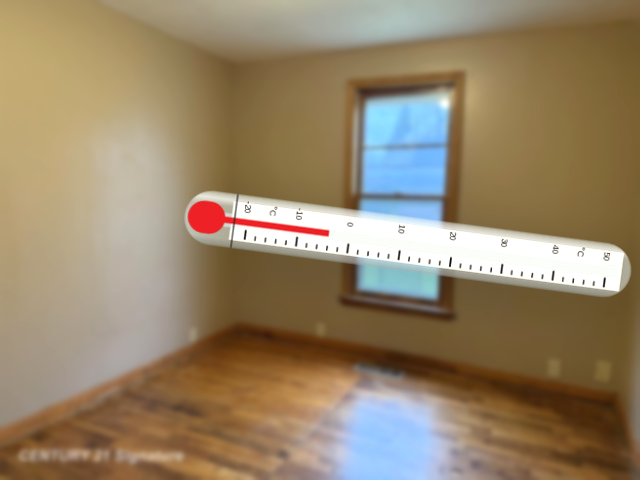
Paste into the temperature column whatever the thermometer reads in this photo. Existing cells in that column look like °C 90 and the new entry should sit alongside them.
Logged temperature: °C -4
